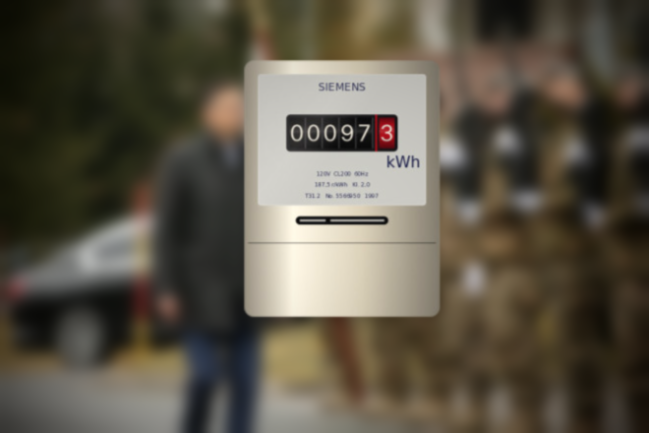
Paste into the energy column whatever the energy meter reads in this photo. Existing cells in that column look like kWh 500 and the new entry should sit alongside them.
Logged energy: kWh 97.3
